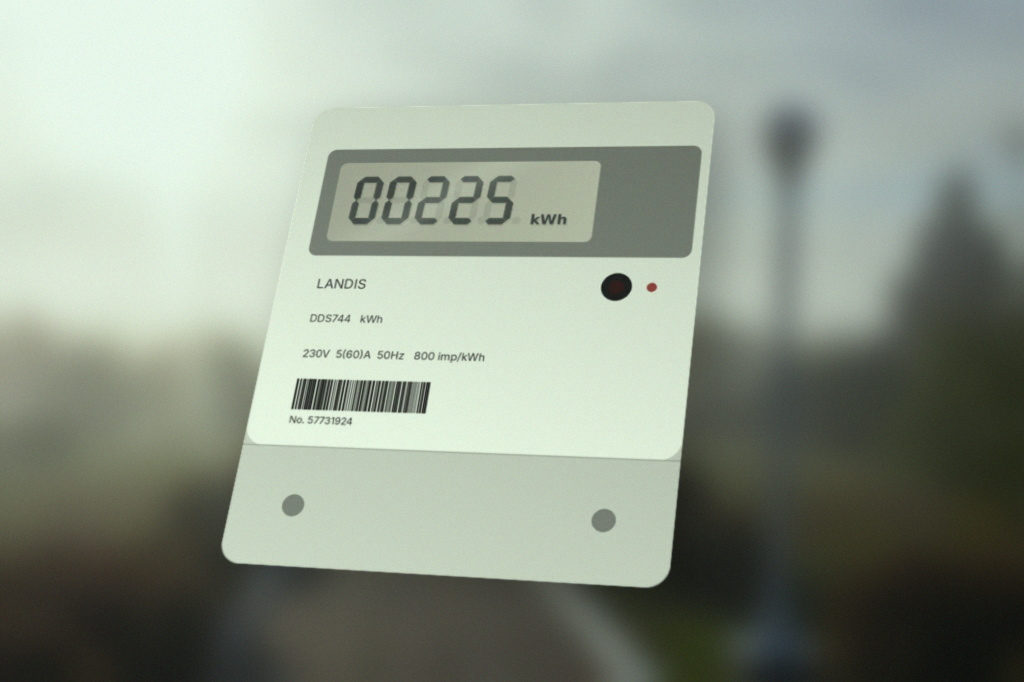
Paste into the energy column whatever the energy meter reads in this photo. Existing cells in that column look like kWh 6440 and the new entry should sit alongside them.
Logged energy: kWh 225
